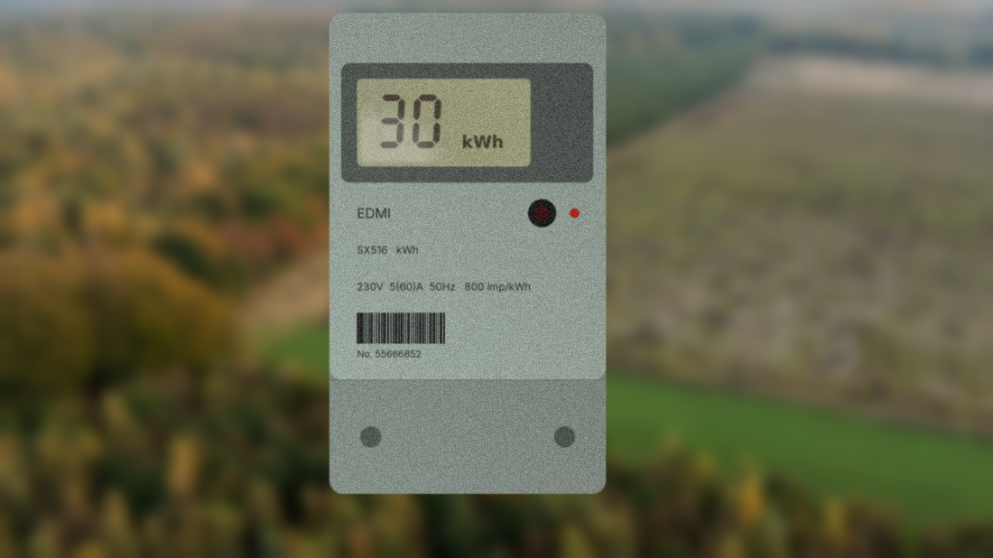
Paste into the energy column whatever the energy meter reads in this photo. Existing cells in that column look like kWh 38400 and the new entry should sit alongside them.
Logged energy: kWh 30
